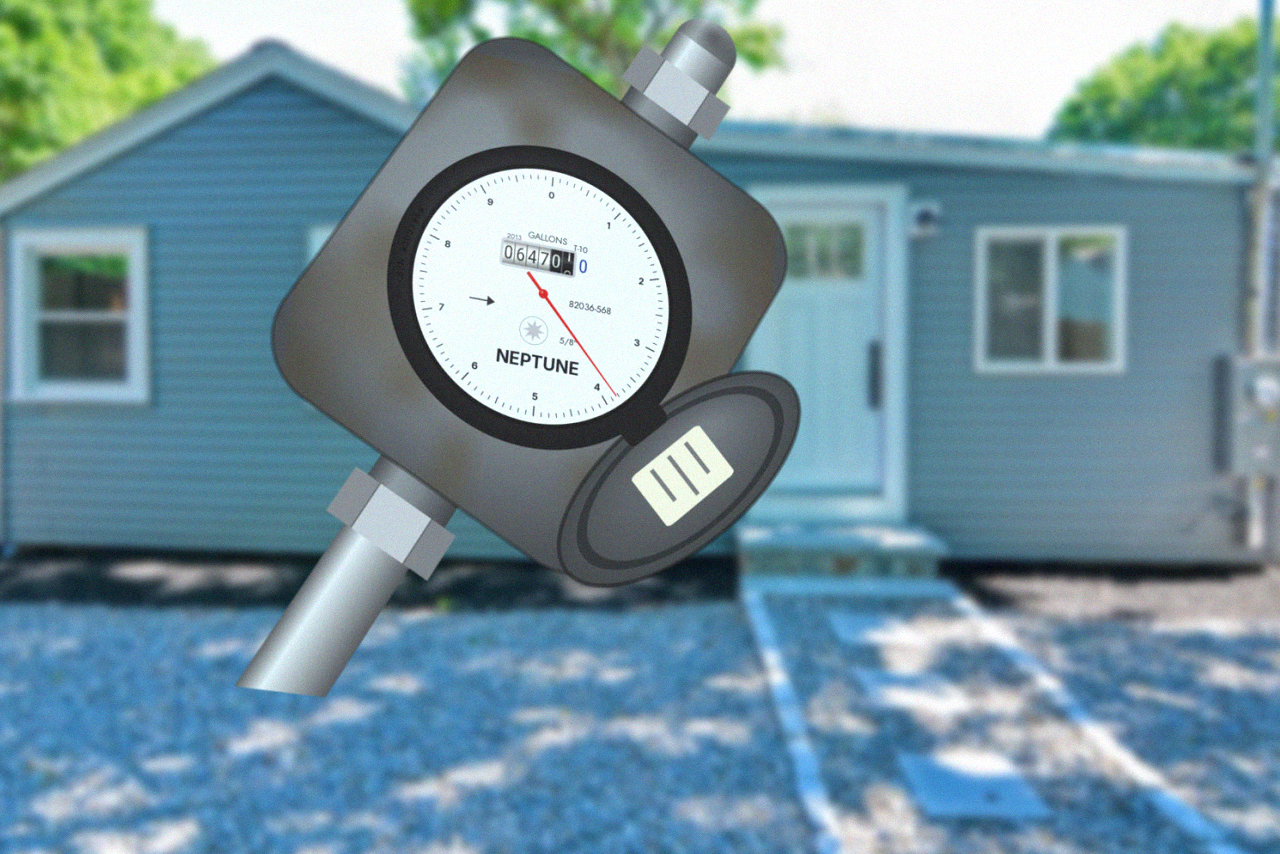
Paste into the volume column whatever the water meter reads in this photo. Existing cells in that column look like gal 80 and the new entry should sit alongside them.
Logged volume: gal 647013.8
